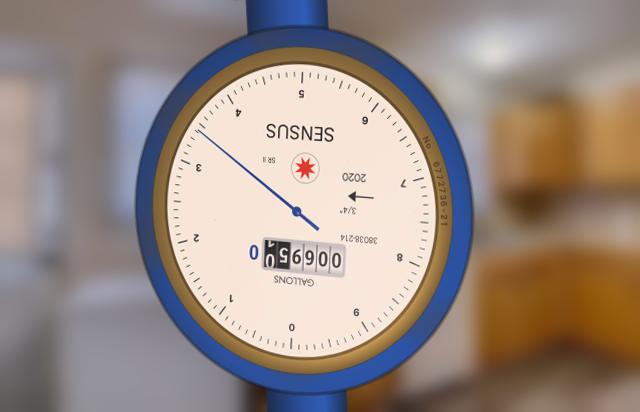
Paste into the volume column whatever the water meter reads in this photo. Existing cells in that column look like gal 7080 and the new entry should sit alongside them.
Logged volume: gal 69503.4
